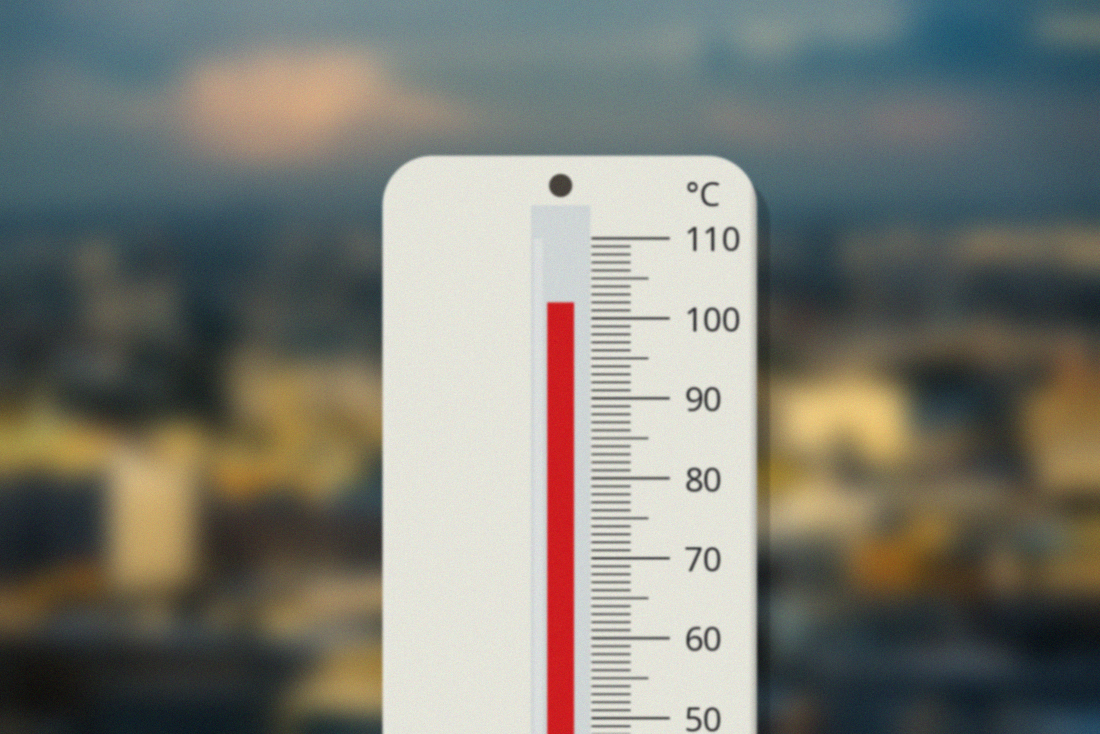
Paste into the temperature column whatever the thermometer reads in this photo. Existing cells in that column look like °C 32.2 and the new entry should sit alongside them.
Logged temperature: °C 102
